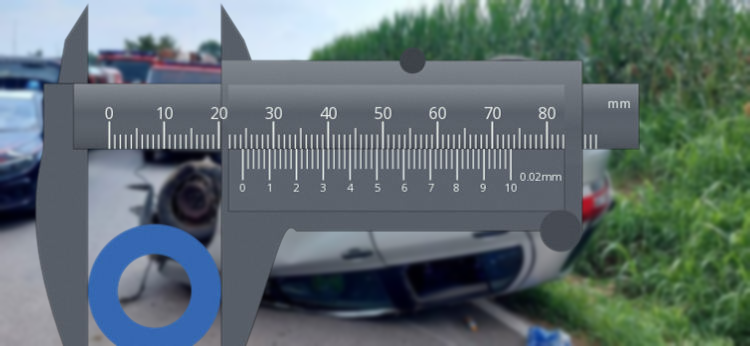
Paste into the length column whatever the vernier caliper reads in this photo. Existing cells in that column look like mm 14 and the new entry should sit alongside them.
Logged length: mm 24.4
